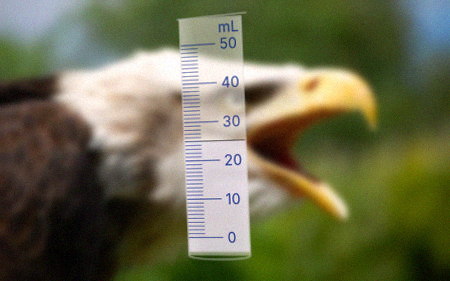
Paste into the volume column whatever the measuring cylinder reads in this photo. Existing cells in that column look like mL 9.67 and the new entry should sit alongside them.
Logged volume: mL 25
